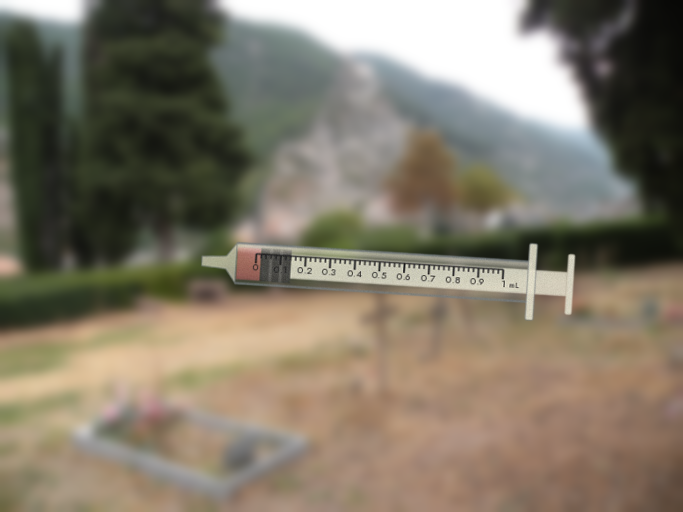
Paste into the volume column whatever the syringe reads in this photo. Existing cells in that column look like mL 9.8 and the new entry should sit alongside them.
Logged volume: mL 0.02
